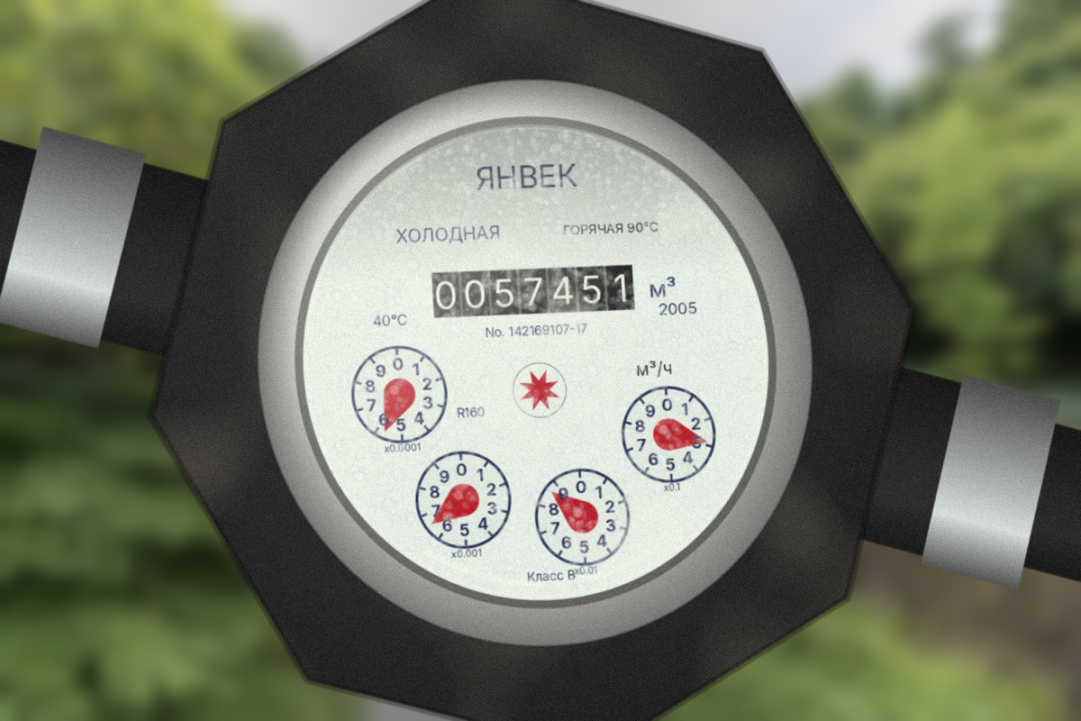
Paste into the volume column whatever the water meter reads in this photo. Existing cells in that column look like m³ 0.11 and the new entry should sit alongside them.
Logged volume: m³ 57451.2865
